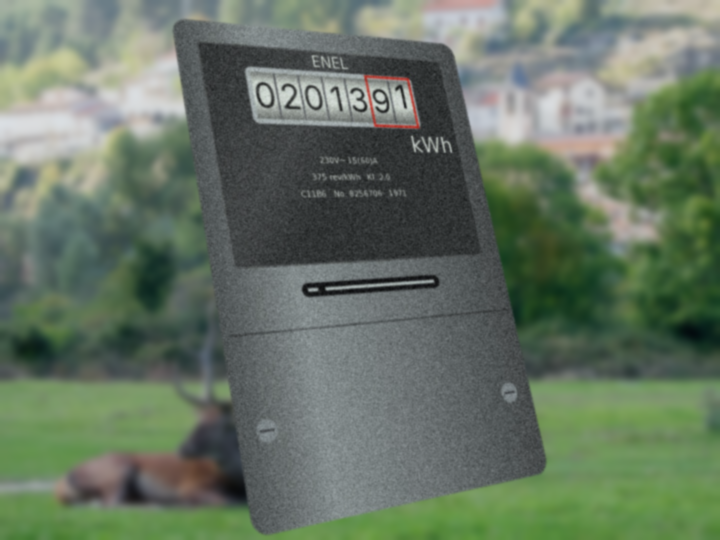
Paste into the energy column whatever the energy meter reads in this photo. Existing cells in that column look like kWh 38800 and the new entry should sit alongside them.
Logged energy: kWh 2013.91
